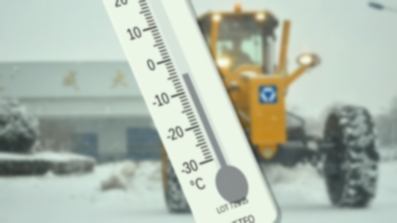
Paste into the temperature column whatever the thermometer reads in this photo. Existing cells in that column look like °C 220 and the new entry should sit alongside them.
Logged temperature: °C -5
